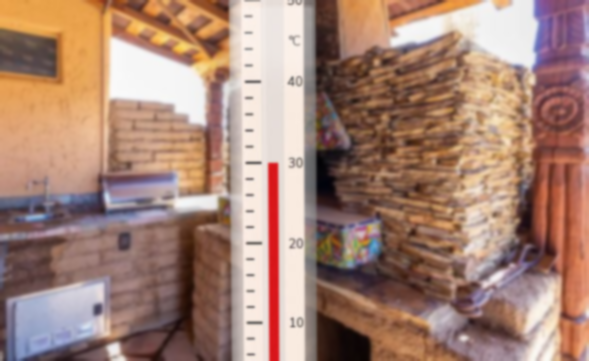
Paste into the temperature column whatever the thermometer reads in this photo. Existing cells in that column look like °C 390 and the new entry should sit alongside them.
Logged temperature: °C 30
